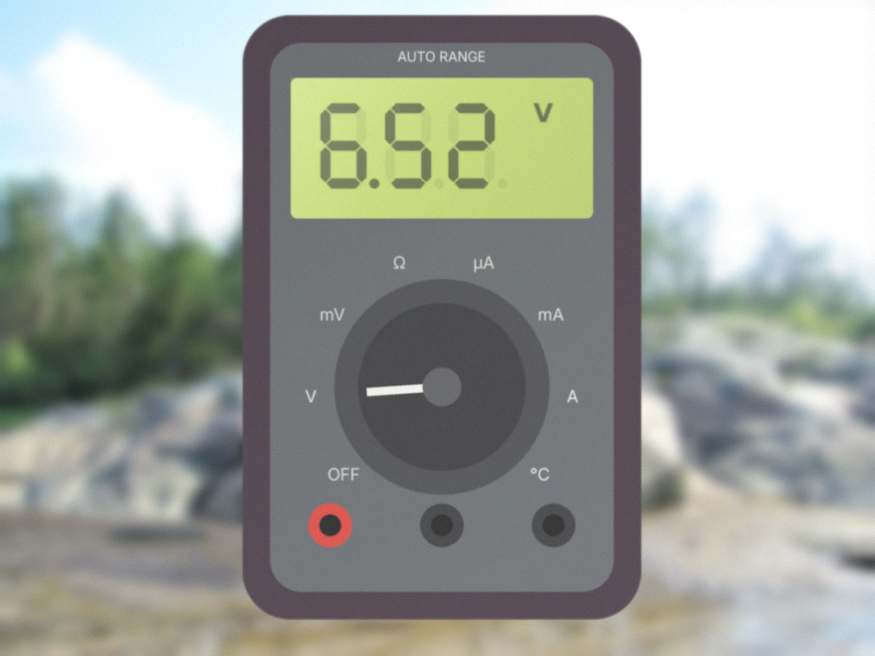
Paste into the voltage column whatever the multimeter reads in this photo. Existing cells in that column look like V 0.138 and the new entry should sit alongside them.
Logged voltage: V 6.52
